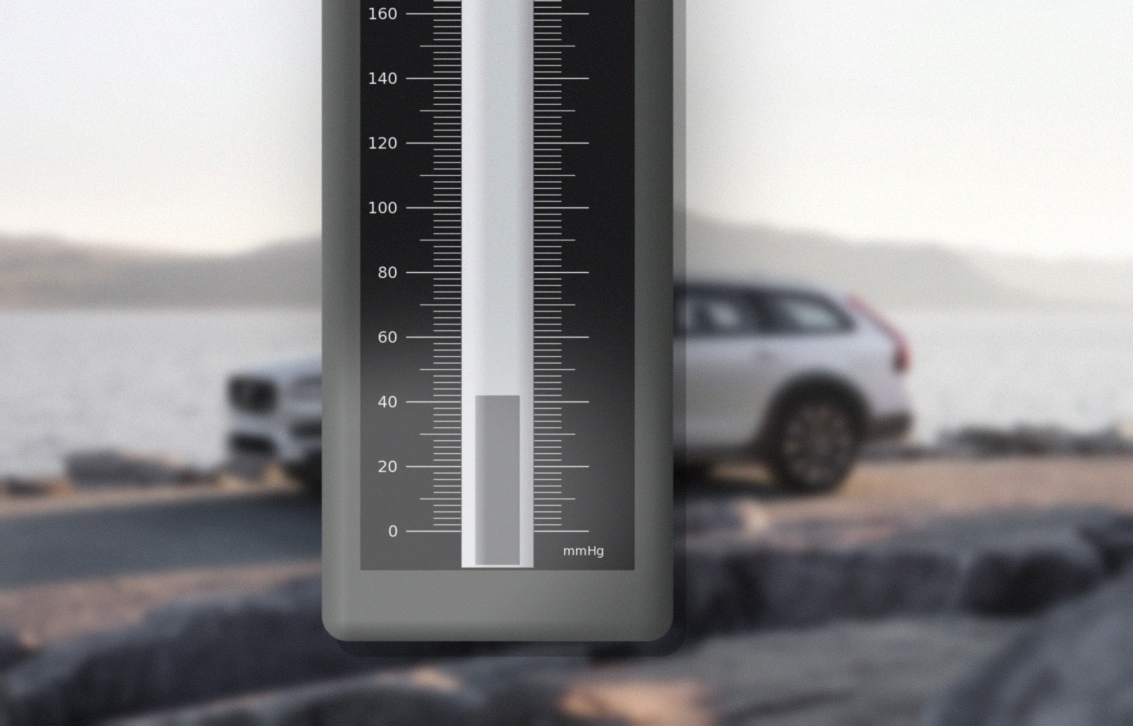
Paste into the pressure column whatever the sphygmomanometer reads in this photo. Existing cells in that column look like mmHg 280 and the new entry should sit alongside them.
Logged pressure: mmHg 42
